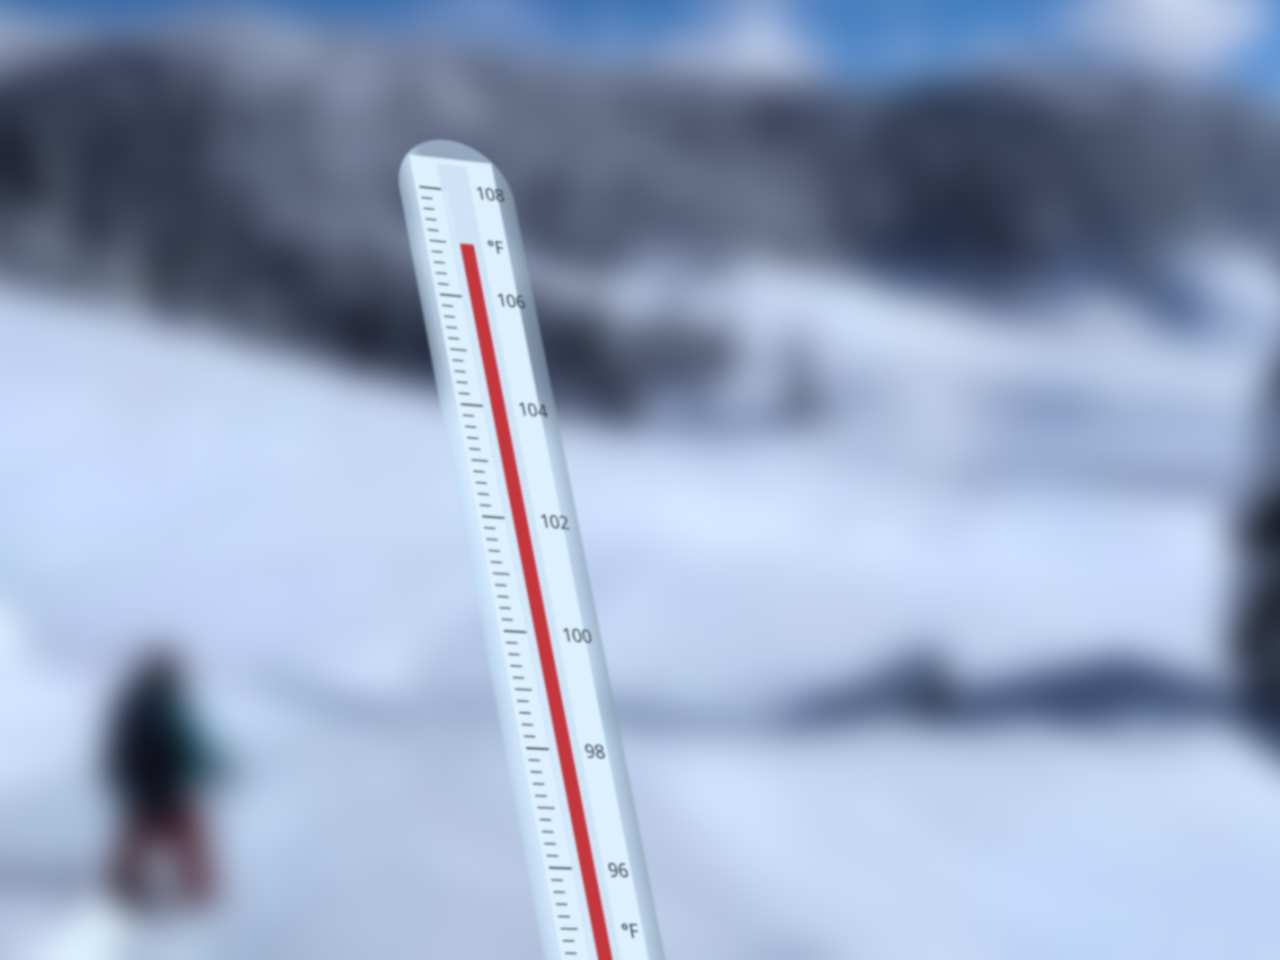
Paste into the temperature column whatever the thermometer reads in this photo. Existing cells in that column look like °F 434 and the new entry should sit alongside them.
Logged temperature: °F 107
